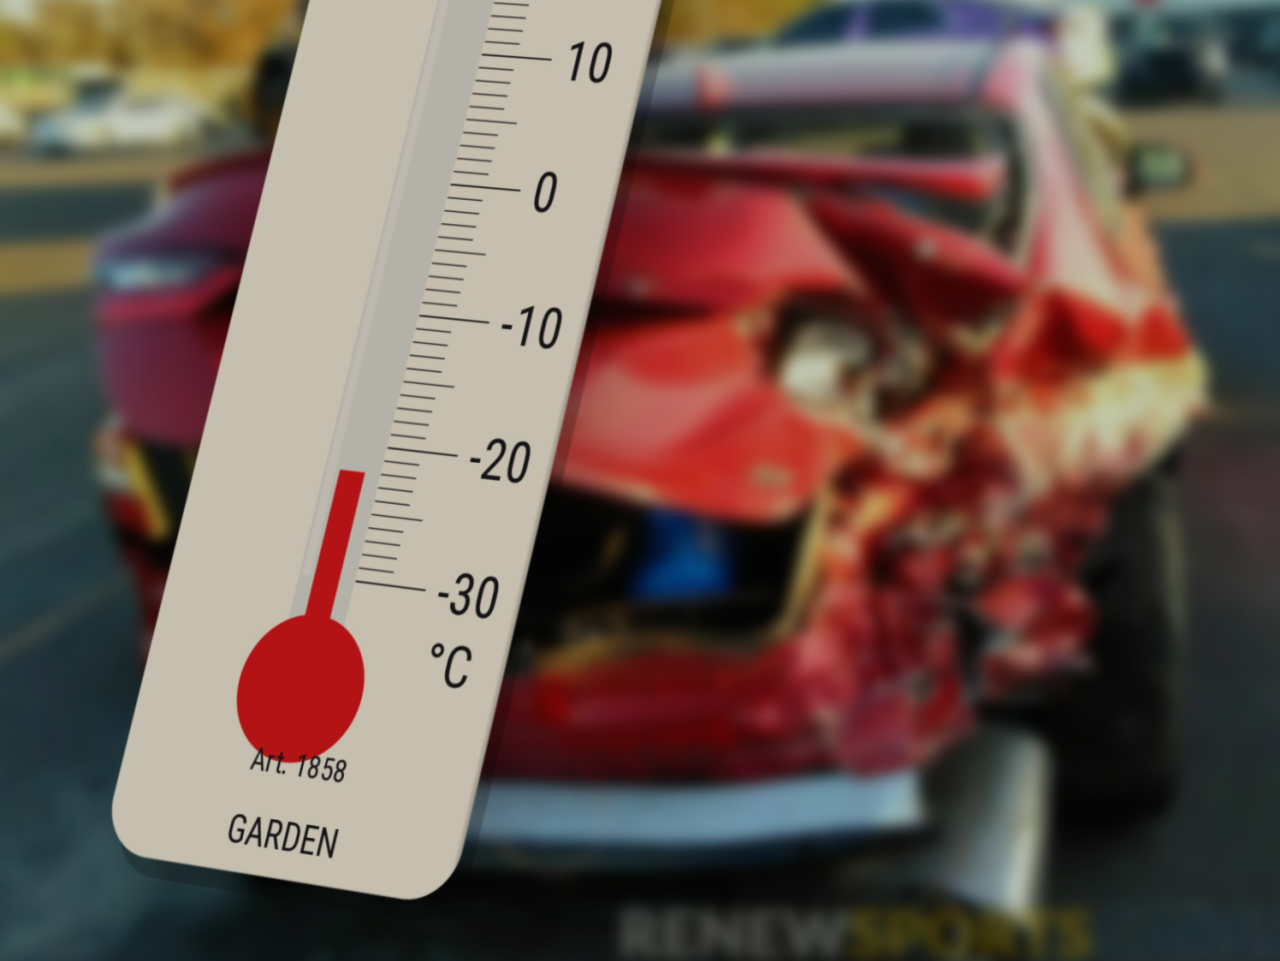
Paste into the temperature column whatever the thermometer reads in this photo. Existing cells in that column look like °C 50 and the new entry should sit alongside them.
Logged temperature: °C -22
